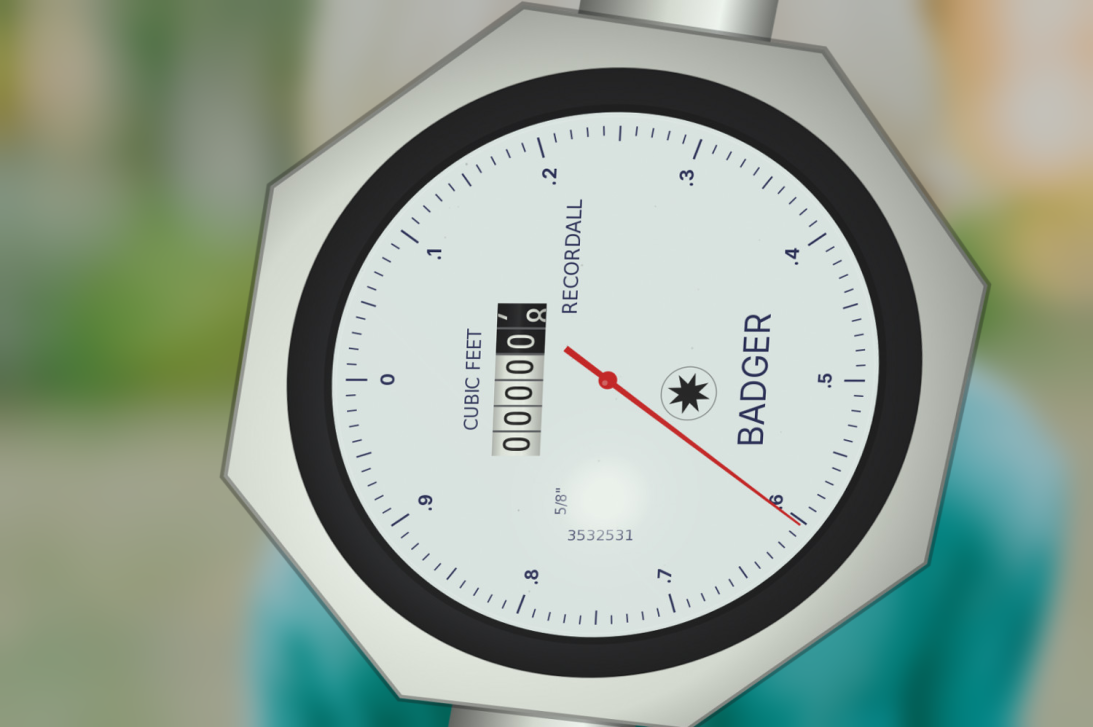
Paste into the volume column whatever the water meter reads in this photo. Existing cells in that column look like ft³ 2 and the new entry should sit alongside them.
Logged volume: ft³ 7.60
